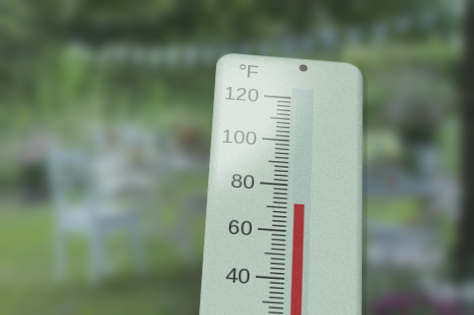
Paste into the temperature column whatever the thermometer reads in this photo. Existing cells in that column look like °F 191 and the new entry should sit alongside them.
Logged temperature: °F 72
